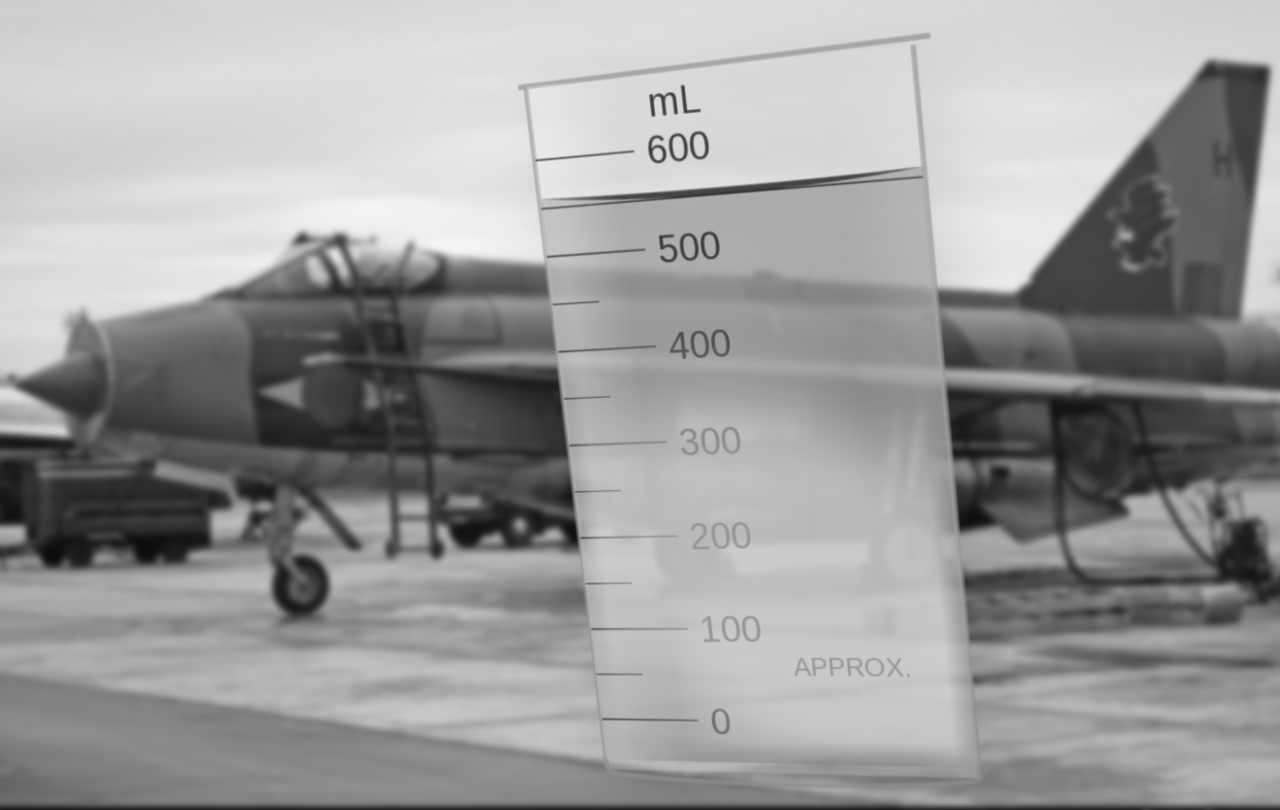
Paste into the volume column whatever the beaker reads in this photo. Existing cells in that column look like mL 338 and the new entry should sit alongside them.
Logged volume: mL 550
